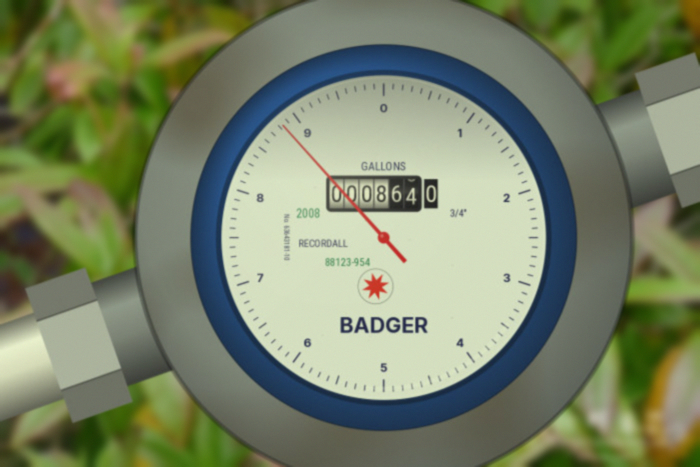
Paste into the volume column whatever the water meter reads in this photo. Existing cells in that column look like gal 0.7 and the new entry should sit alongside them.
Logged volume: gal 8638.8
